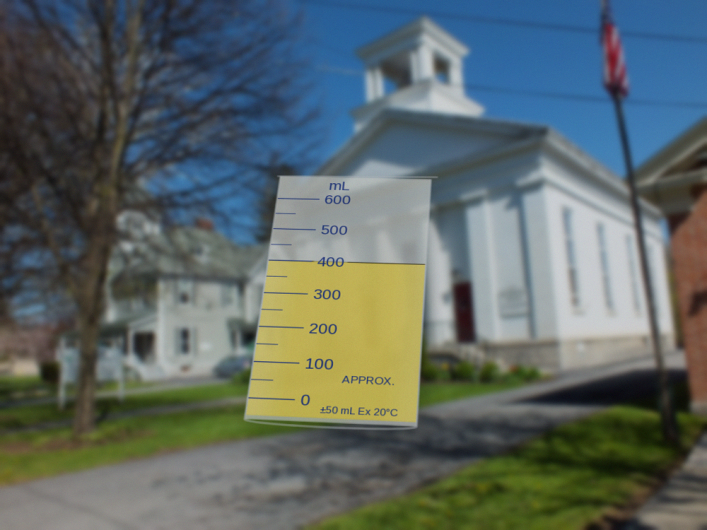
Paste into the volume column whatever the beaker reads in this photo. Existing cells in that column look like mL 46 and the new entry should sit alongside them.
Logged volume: mL 400
